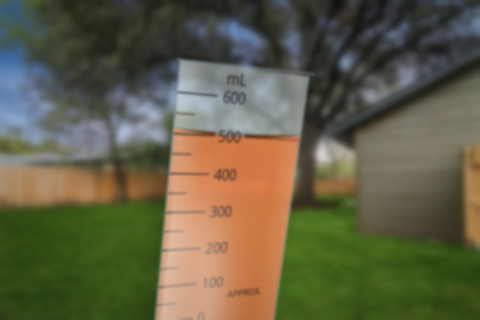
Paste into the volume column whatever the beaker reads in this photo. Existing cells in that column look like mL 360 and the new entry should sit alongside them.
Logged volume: mL 500
